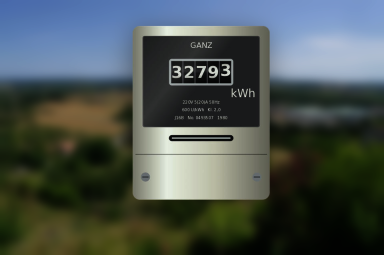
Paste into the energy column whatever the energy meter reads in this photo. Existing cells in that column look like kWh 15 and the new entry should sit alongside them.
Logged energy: kWh 32793
